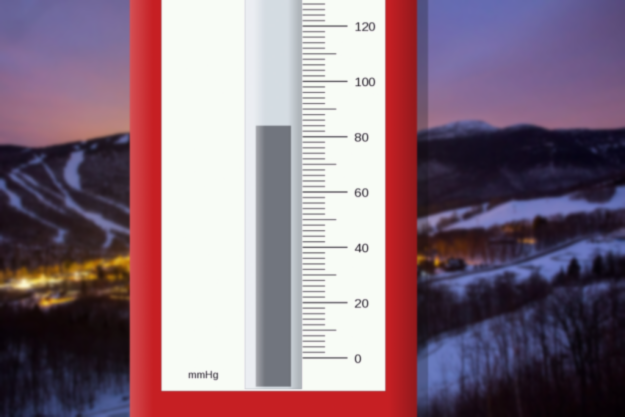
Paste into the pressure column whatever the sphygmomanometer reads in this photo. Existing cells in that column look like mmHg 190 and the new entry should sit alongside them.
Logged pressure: mmHg 84
